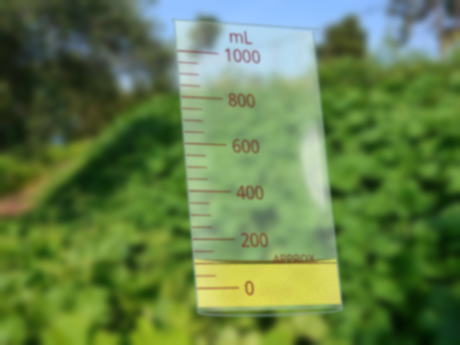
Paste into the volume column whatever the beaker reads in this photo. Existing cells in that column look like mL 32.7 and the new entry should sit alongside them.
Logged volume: mL 100
